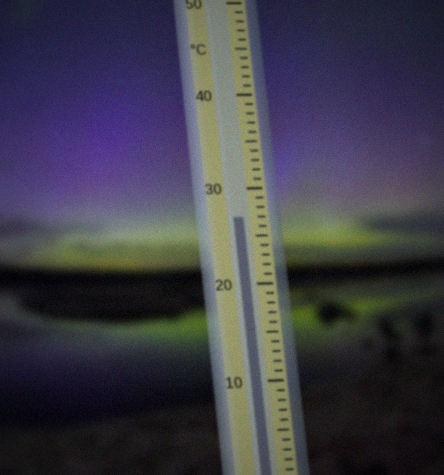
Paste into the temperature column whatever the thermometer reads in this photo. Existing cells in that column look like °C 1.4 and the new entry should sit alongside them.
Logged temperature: °C 27
